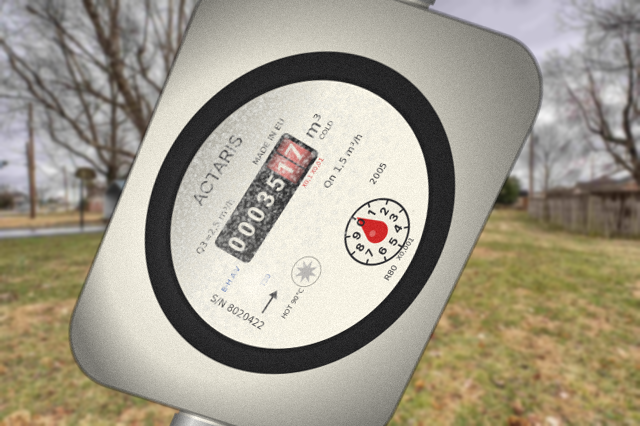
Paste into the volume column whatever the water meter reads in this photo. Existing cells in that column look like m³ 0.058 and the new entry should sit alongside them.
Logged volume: m³ 35.170
